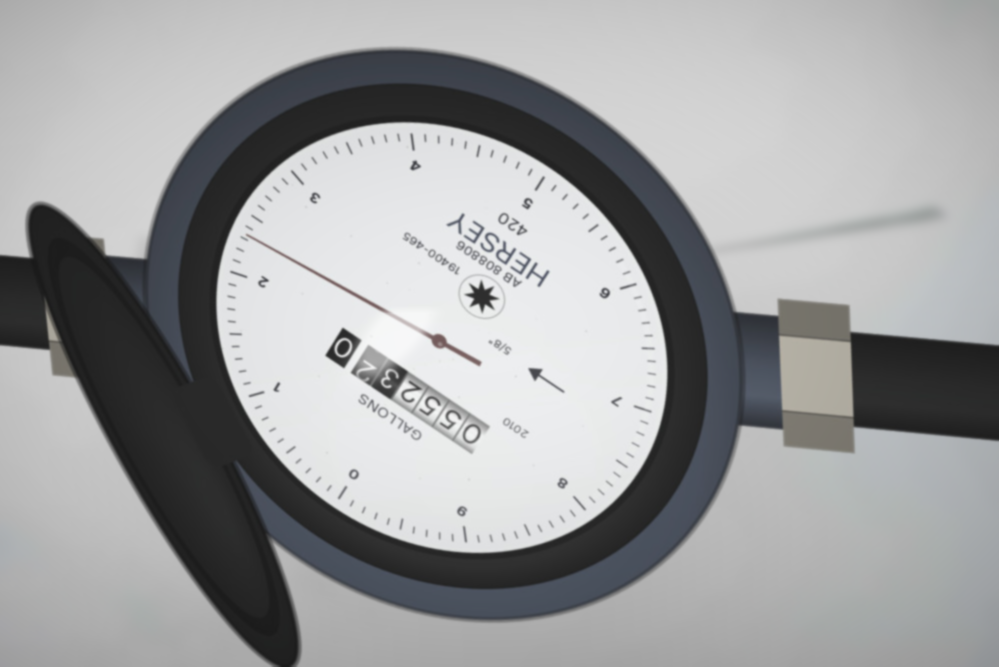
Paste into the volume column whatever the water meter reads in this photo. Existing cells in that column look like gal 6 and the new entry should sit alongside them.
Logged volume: gal 552322.3
